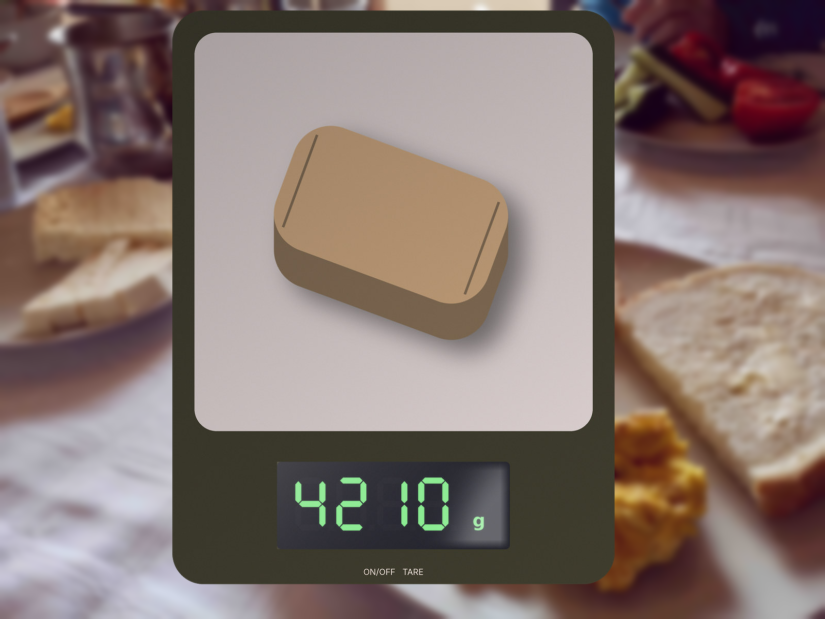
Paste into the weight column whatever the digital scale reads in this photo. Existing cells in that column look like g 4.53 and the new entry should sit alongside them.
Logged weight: g 4210
